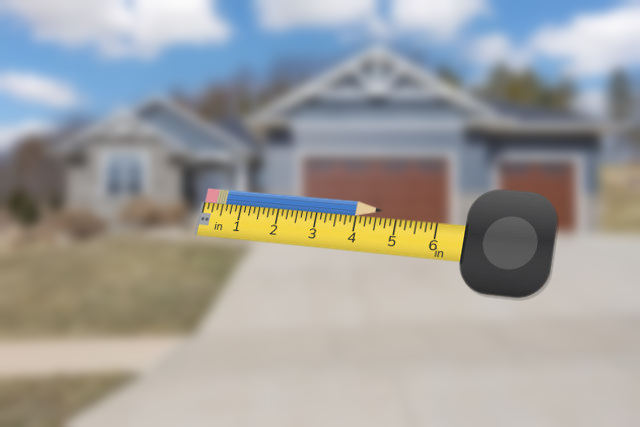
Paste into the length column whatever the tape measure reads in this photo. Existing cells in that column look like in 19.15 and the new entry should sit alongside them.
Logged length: in 4.625
